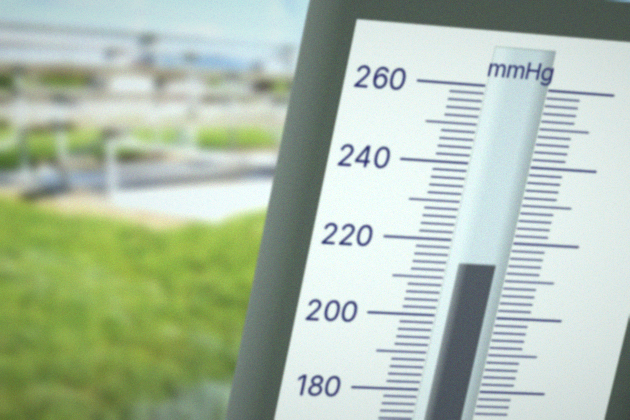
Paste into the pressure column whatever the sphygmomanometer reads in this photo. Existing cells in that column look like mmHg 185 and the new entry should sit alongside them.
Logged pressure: mmHg 214
